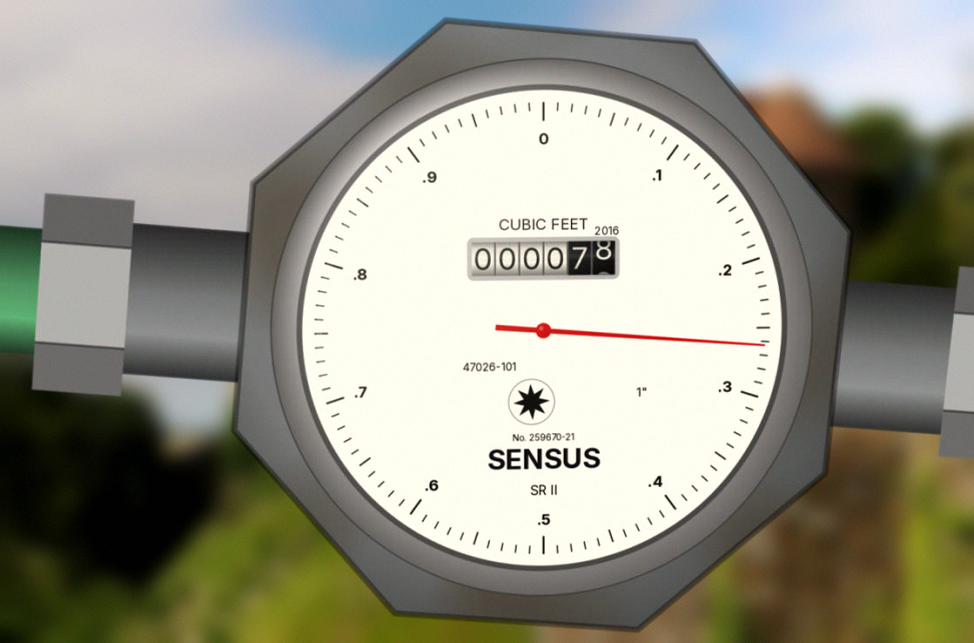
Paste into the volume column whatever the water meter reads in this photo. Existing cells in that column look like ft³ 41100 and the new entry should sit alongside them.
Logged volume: ft³ 78.26
